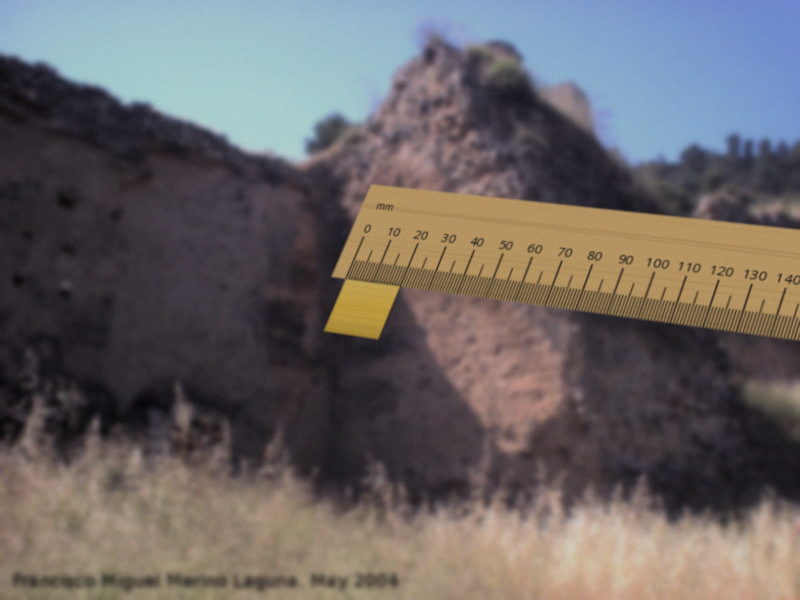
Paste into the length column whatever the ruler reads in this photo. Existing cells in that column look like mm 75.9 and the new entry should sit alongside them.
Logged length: mm 20
